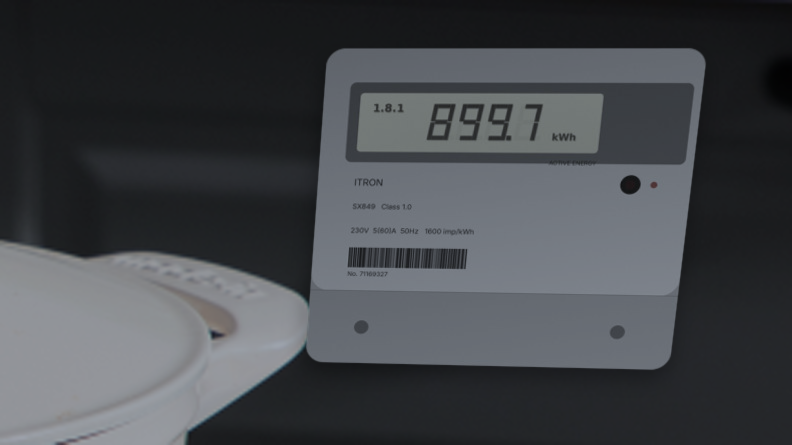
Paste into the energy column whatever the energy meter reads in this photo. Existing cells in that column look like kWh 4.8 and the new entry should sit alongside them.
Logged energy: kWh 899.7
